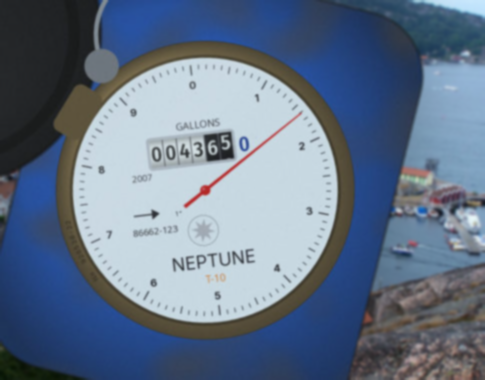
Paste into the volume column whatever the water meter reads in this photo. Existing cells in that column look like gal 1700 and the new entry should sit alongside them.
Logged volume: gal 43651.6
